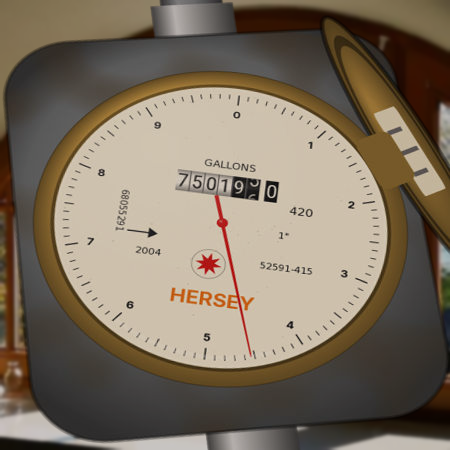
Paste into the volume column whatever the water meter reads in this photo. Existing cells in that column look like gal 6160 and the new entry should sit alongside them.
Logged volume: gal 7501954.5
